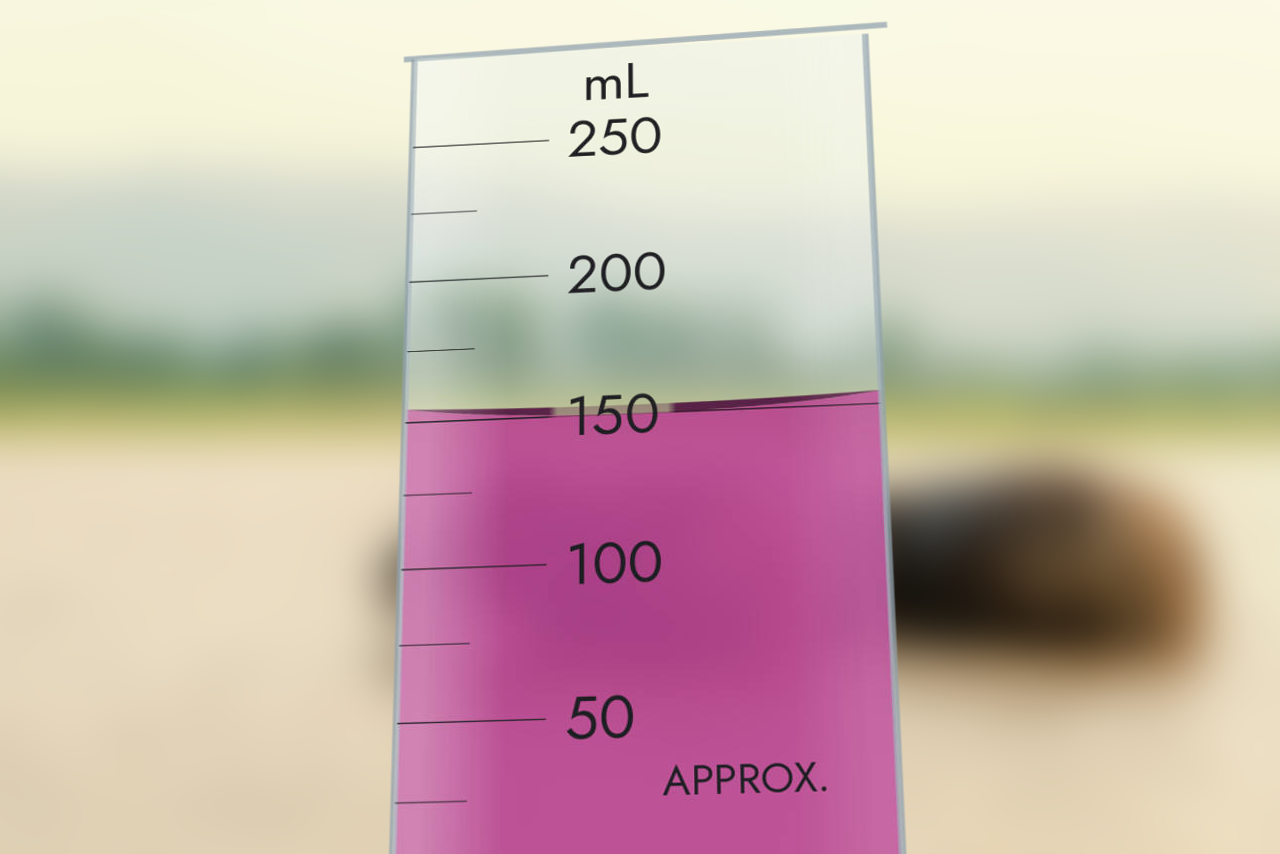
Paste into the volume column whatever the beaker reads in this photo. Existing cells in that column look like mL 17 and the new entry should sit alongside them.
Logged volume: mL 150
